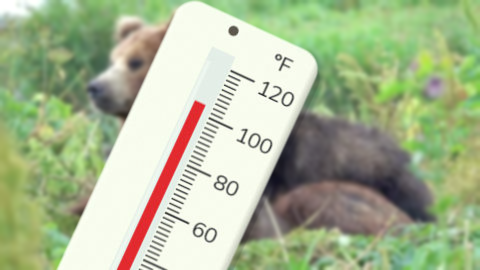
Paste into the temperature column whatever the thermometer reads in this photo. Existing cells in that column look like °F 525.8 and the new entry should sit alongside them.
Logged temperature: °F 104
